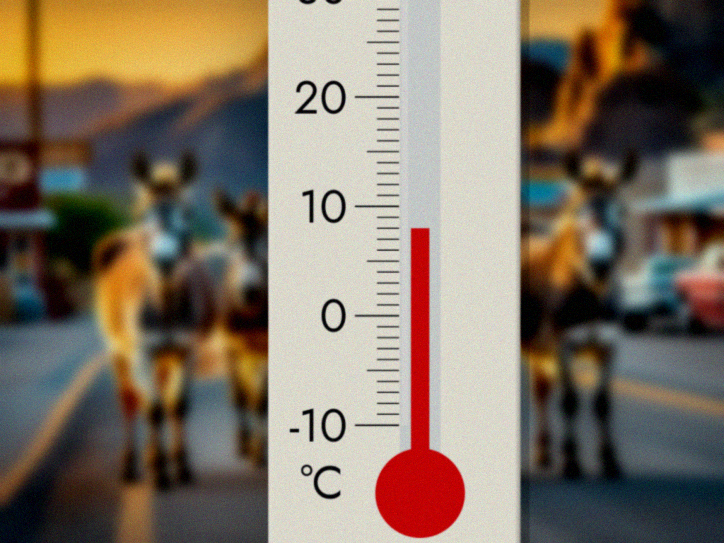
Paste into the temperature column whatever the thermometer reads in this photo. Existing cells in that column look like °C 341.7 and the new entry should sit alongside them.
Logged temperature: °C 8
